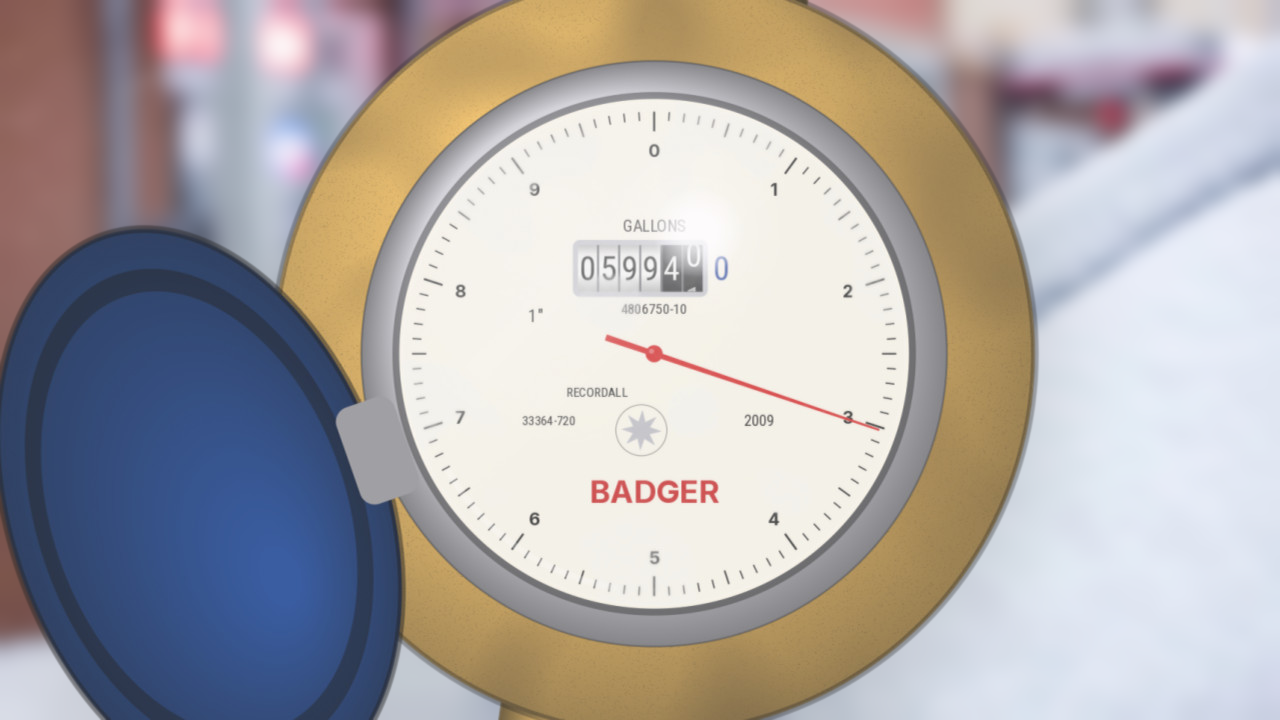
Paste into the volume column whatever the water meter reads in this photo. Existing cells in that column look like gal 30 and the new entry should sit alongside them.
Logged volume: gal 599403.0
